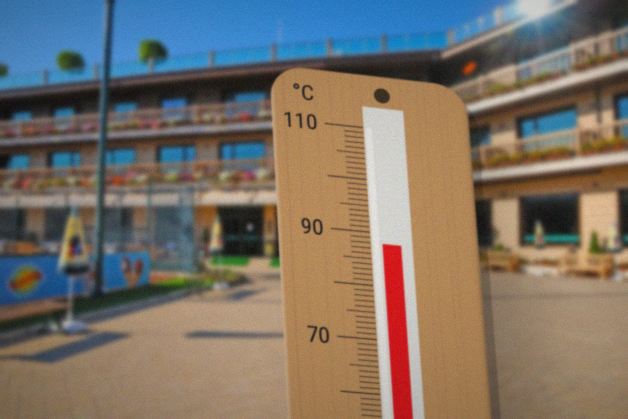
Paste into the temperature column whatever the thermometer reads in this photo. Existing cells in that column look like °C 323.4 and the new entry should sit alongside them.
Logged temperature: °C 88
